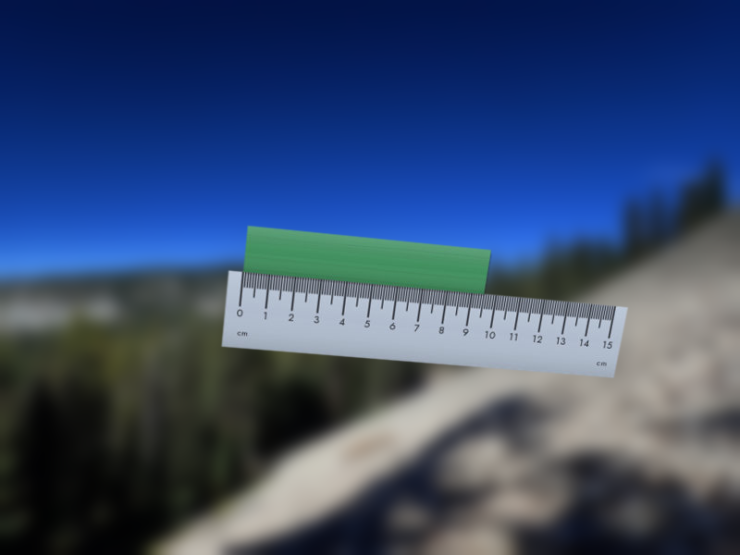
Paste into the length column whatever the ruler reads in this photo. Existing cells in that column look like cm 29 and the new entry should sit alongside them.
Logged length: cm 9.5
